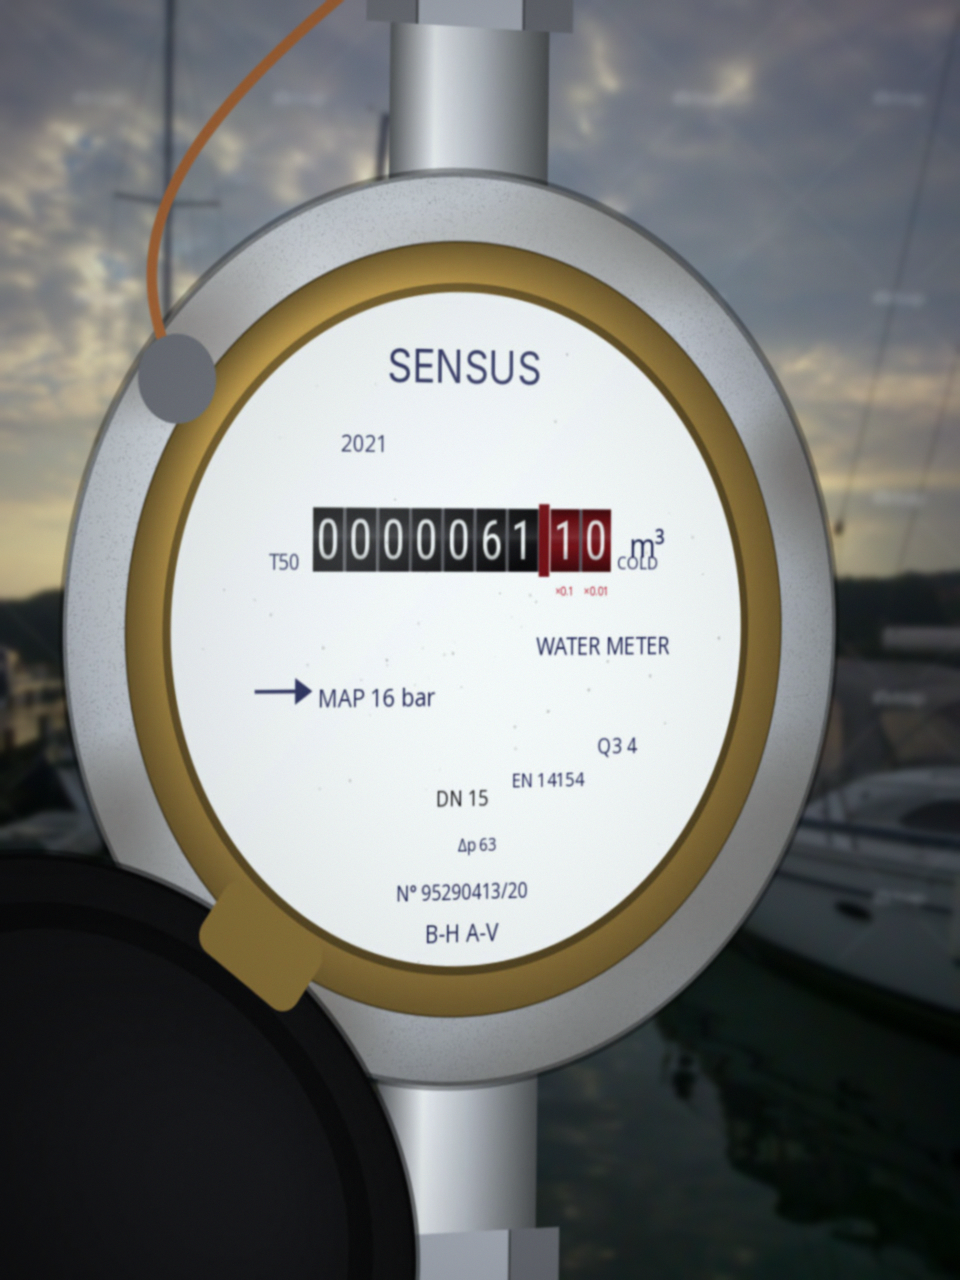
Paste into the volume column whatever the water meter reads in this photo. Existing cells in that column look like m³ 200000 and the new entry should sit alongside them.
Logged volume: m³ 61.10
